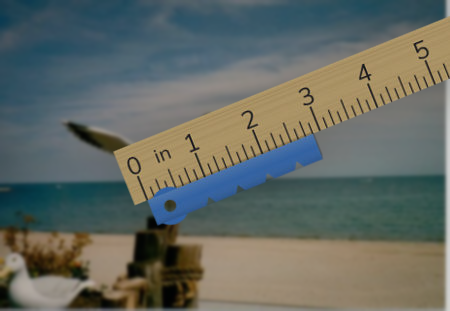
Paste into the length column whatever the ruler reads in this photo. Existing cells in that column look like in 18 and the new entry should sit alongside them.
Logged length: in 2.875
